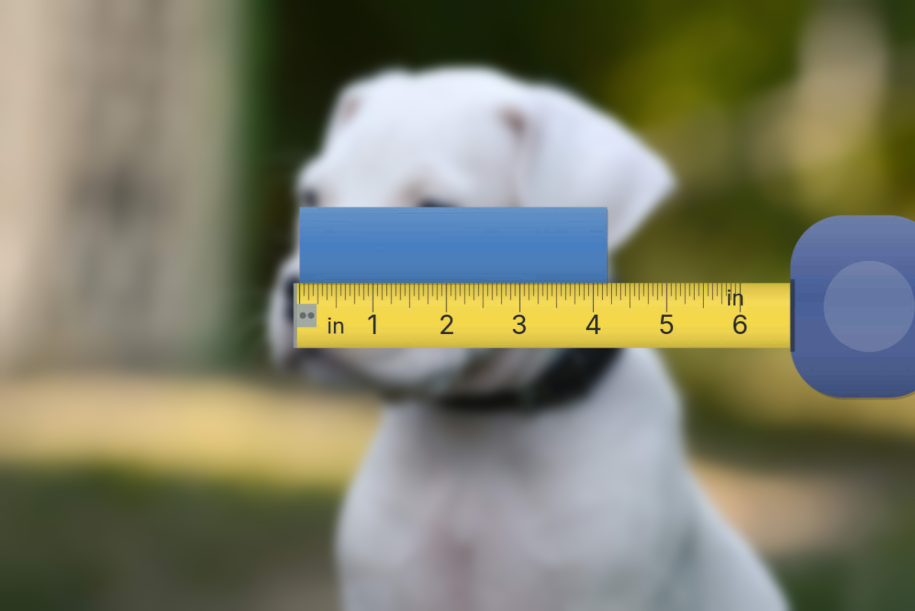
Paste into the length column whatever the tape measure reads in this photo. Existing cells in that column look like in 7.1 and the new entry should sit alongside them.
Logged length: in 4.1875
